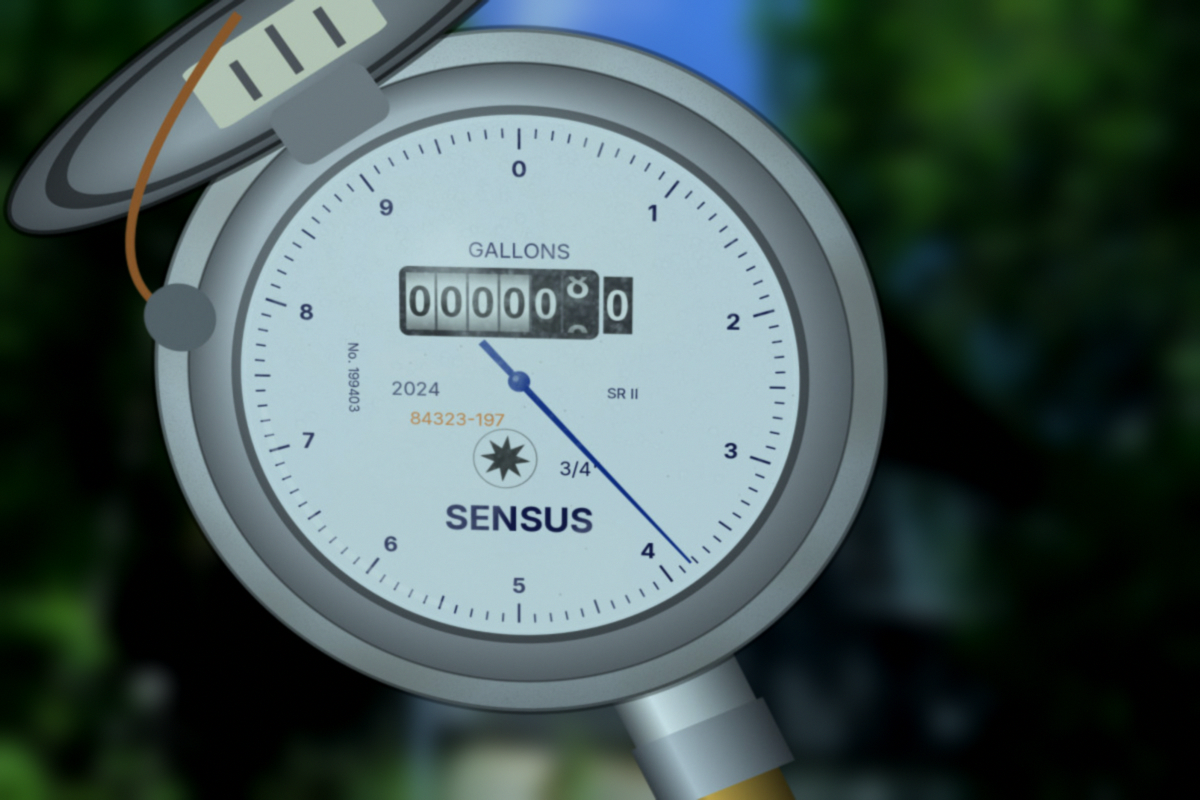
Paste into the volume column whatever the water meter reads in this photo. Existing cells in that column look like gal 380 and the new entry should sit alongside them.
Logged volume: gal 83.8
